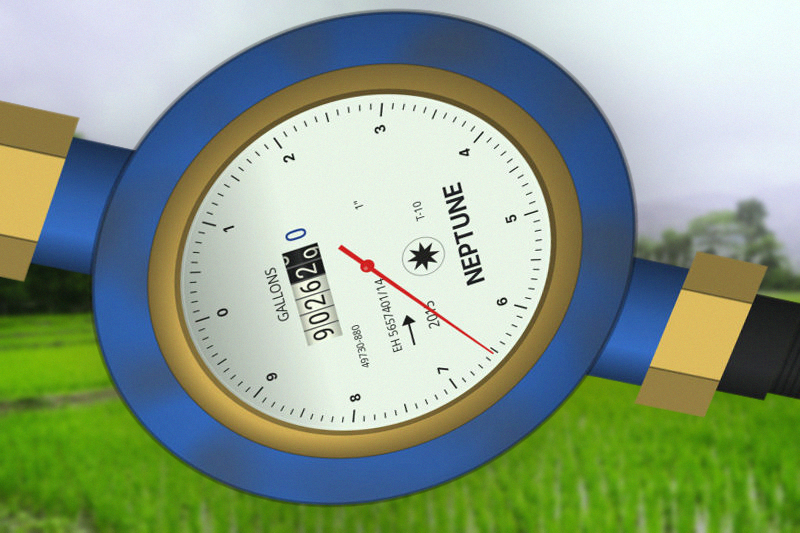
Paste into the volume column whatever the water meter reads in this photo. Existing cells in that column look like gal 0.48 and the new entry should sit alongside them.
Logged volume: gal 9026286.5
